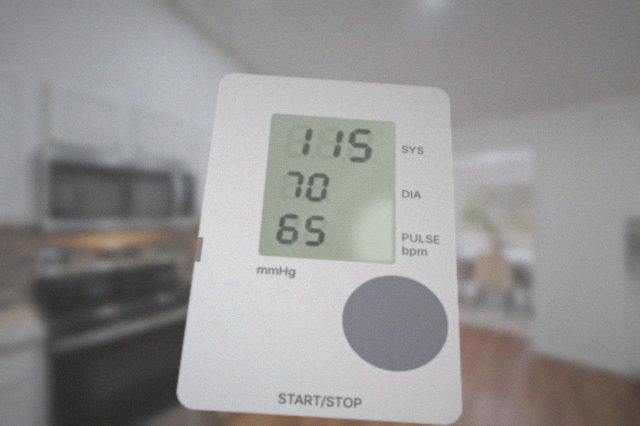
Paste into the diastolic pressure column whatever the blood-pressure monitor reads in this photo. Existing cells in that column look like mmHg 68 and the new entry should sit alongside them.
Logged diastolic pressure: mmHg 70
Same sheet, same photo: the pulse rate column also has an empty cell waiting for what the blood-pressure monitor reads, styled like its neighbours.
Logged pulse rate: bpm 65
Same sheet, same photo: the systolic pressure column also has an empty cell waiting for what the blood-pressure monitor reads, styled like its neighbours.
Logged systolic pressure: mmHg 115
